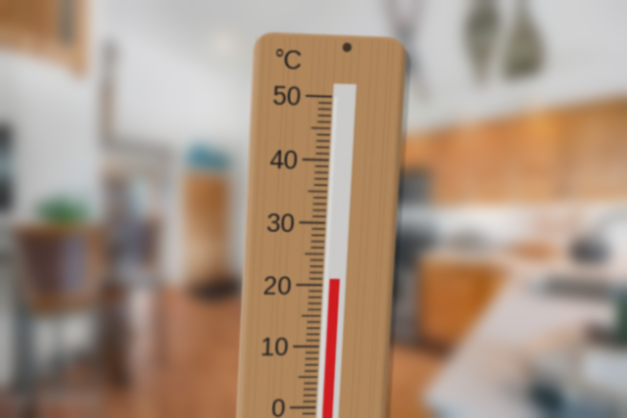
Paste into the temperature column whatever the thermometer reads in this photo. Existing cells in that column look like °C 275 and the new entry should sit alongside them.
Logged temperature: °C 21
